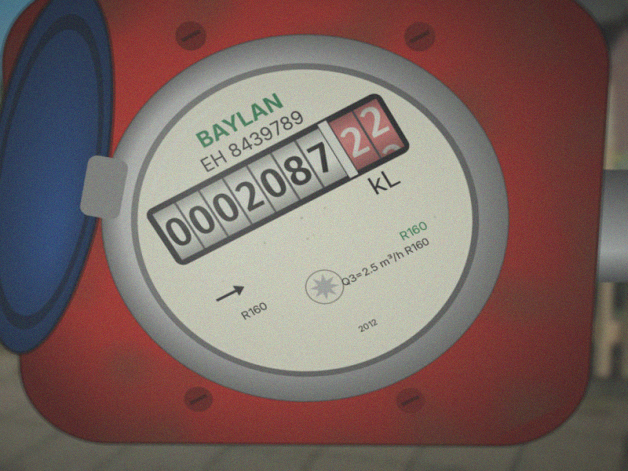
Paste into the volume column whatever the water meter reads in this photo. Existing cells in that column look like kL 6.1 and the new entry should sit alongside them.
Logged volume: kL 2087.22
